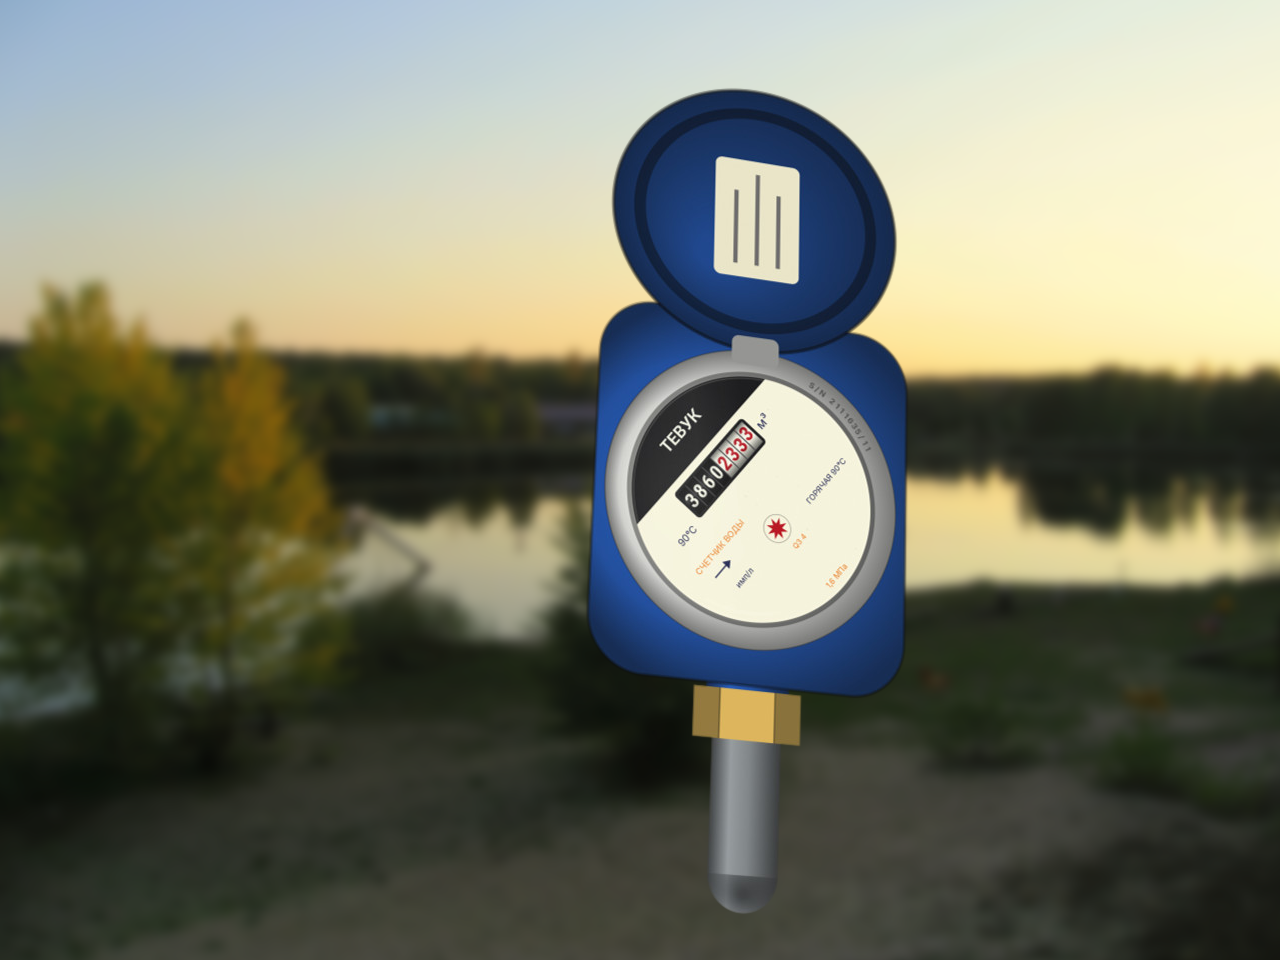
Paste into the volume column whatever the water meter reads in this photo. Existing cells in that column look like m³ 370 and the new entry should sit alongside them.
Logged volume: m³ 3860.2333
